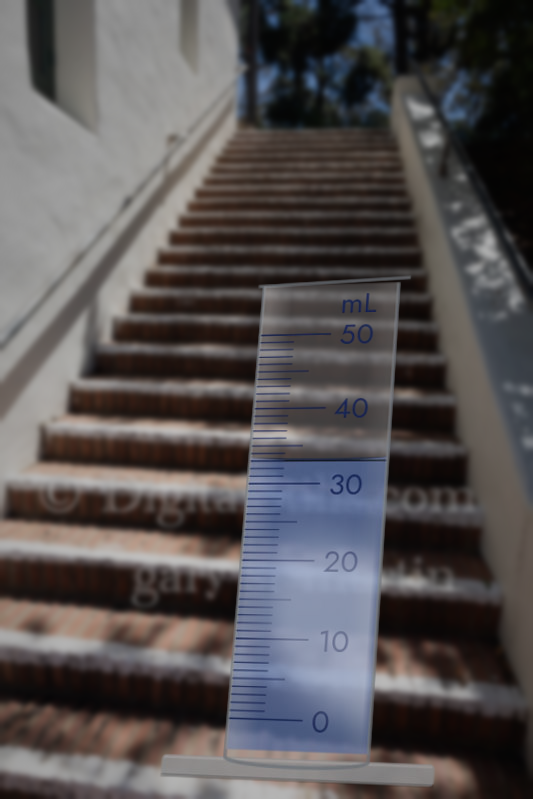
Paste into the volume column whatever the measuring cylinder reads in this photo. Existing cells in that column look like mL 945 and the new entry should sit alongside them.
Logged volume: mL 33
